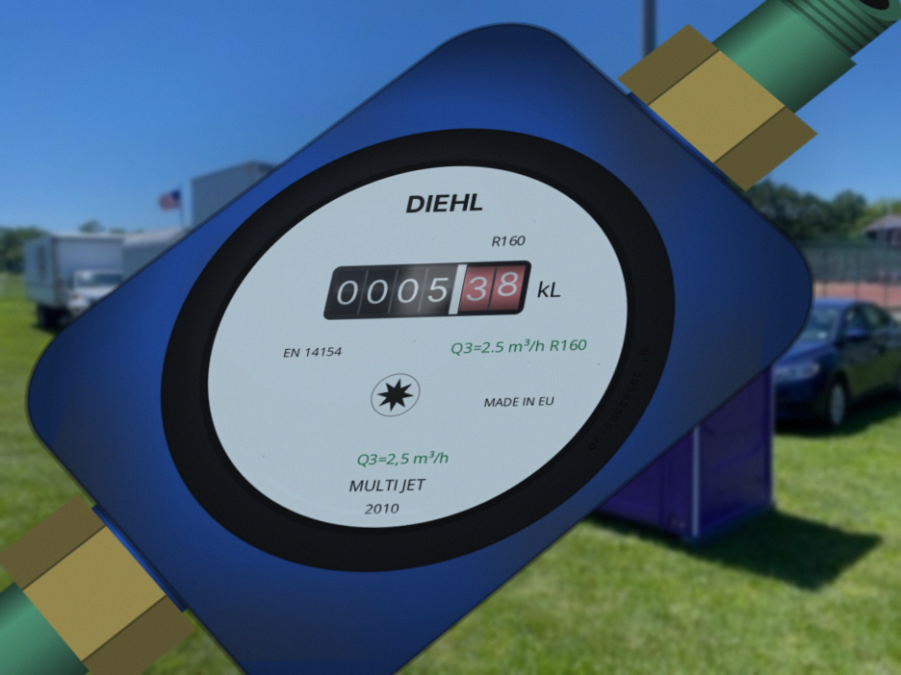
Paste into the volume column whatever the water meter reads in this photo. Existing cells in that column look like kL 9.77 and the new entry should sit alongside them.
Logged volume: kL 5.38
